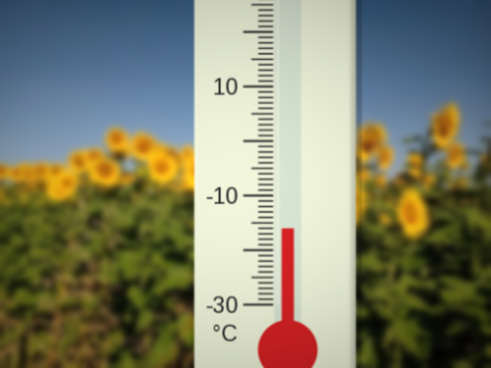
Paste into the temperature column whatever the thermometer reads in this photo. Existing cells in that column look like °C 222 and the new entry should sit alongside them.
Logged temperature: °C -16
